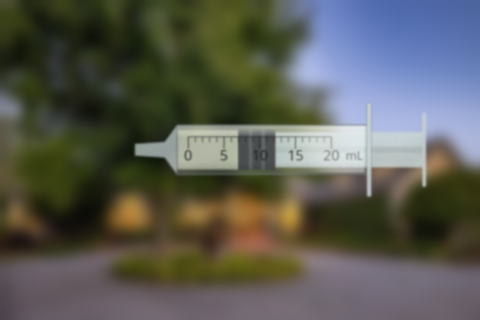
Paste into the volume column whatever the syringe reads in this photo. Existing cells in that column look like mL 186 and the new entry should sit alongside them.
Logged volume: mL 7
